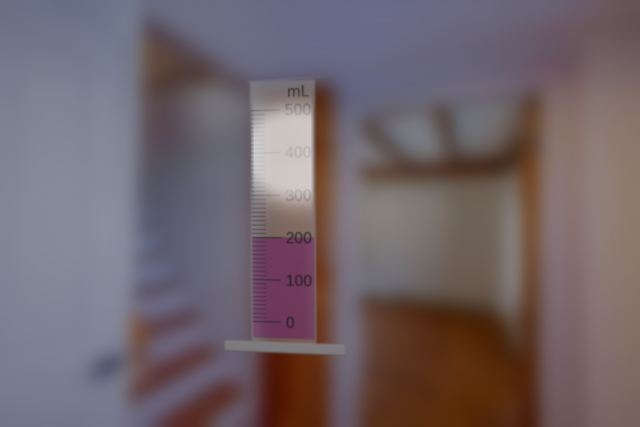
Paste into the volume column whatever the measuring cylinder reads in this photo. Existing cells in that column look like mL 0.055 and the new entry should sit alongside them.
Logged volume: mL 200
